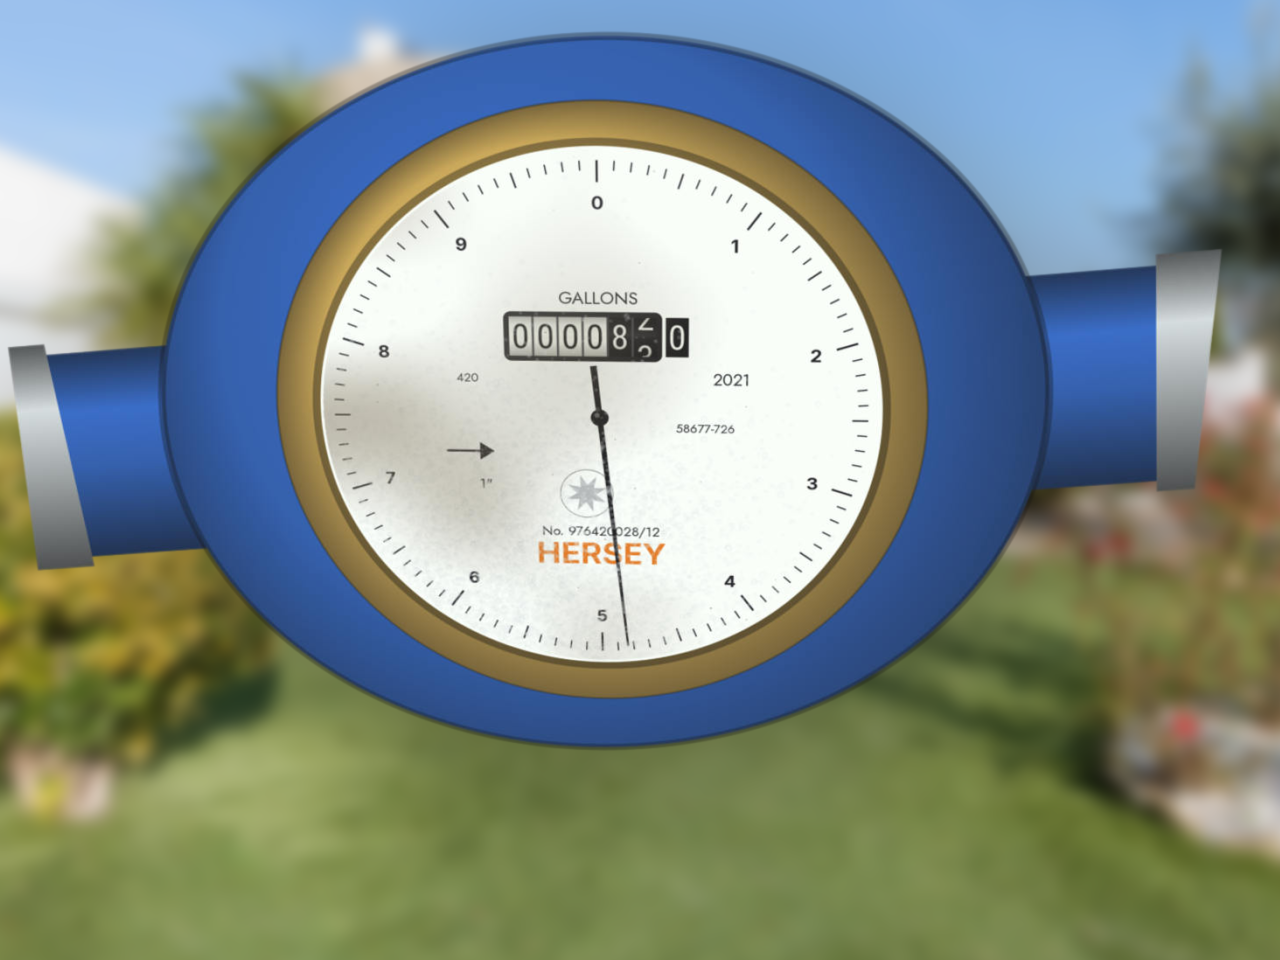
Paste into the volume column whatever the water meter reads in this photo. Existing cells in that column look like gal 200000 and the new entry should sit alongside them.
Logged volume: gal 824.8
